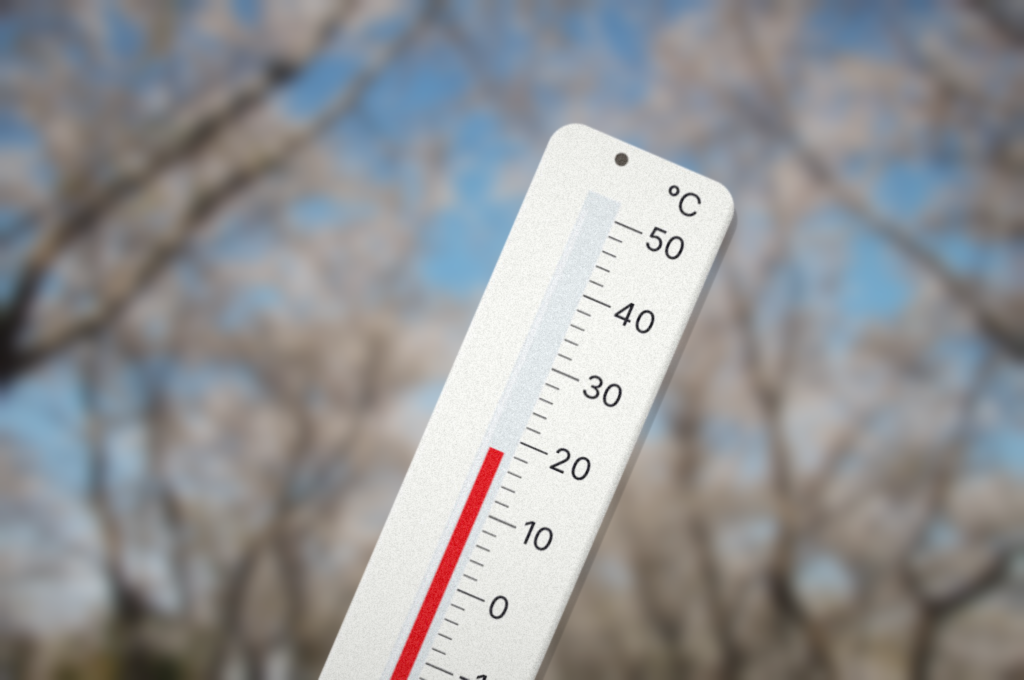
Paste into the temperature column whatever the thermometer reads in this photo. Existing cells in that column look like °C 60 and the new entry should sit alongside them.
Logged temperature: °C 18
